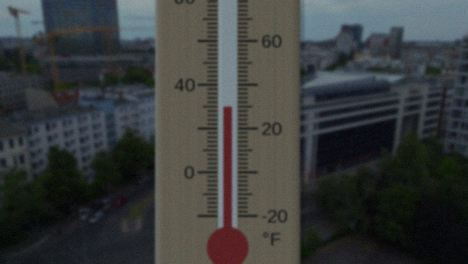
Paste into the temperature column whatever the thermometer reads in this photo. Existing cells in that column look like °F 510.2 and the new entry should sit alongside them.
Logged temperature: °F 30
